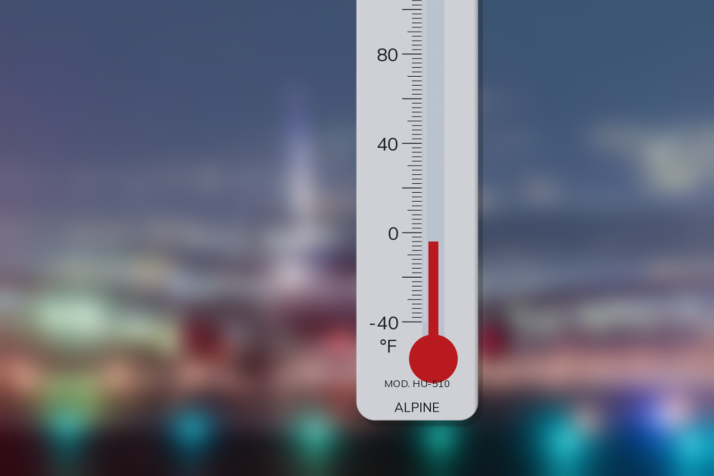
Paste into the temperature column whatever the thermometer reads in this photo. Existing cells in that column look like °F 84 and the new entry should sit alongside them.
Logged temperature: °F -4
